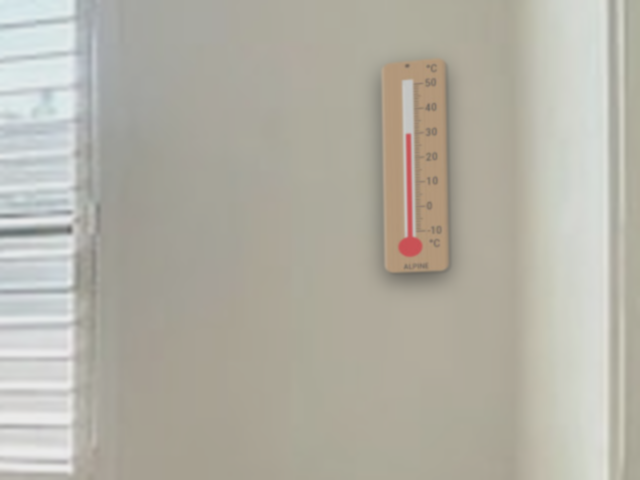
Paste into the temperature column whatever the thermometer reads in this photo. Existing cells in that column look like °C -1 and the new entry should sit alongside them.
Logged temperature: °C 30
